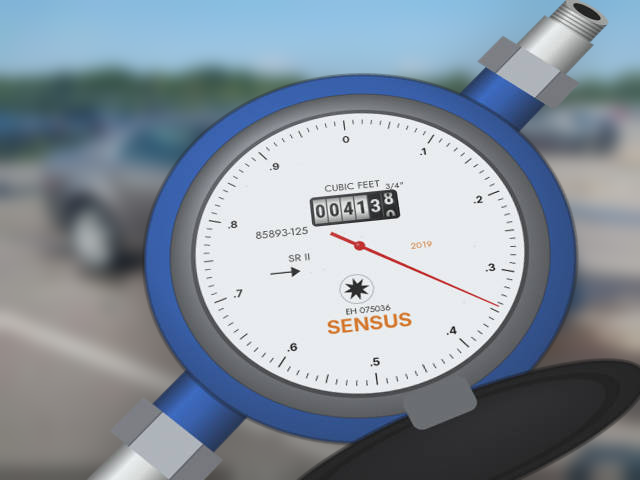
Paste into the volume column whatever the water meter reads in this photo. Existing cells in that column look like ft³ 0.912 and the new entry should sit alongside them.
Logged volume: ft³ 4138.34
